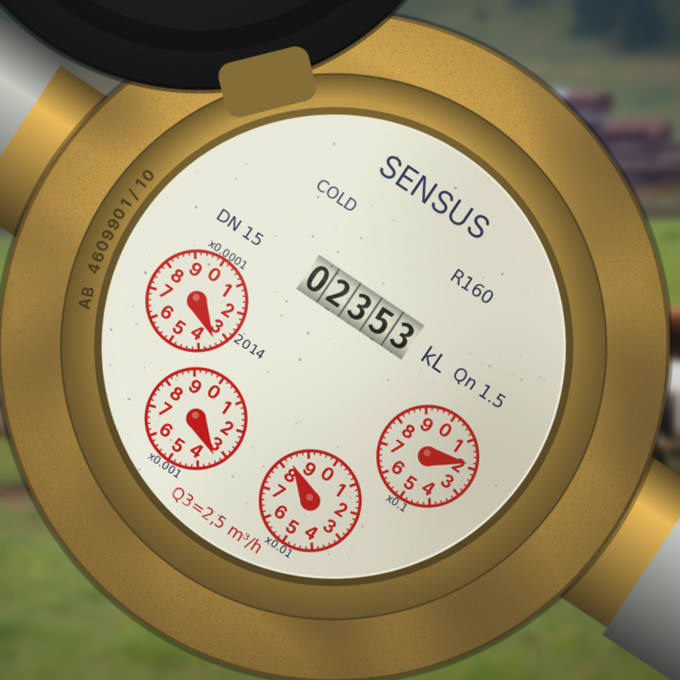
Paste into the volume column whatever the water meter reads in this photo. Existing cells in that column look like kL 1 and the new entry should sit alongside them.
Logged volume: kL 2353.1833
